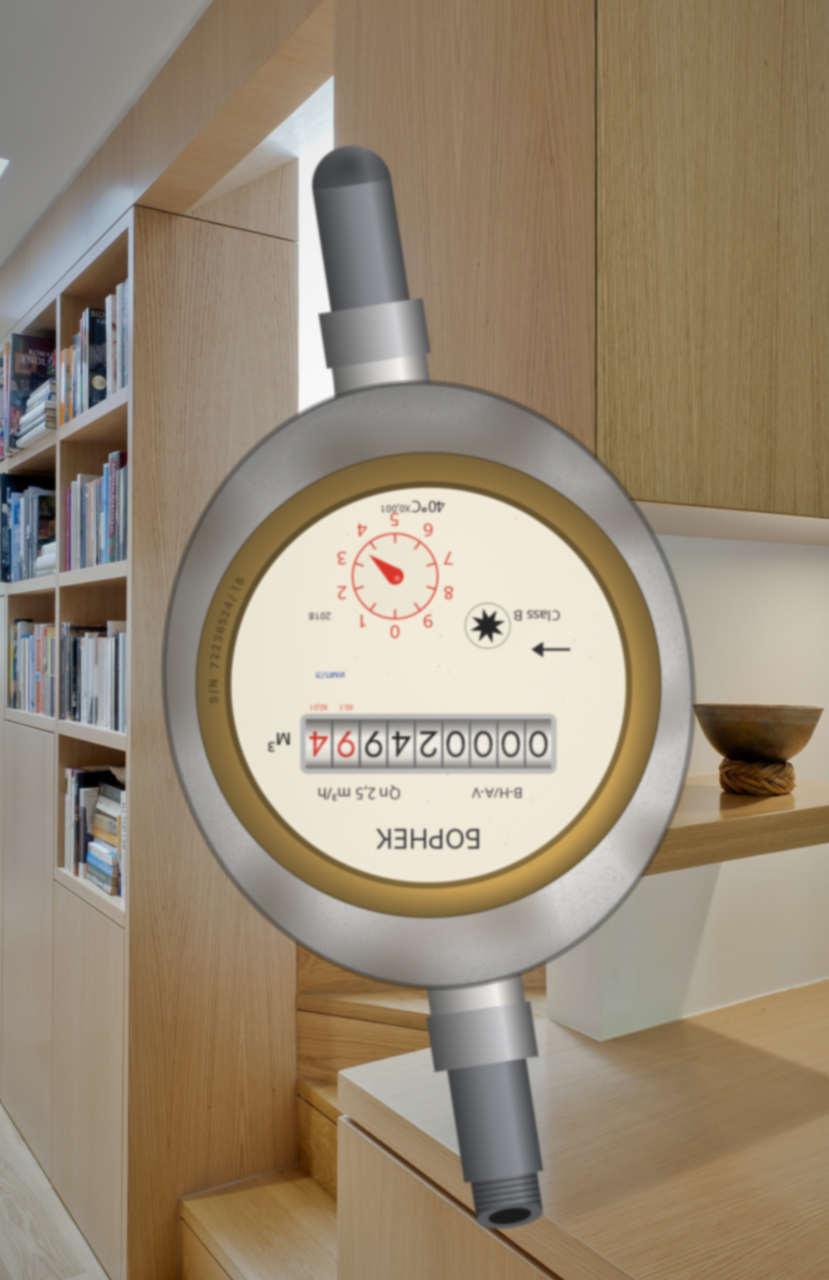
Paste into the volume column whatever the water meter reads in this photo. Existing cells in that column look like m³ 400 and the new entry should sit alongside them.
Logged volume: m³ 249.943
